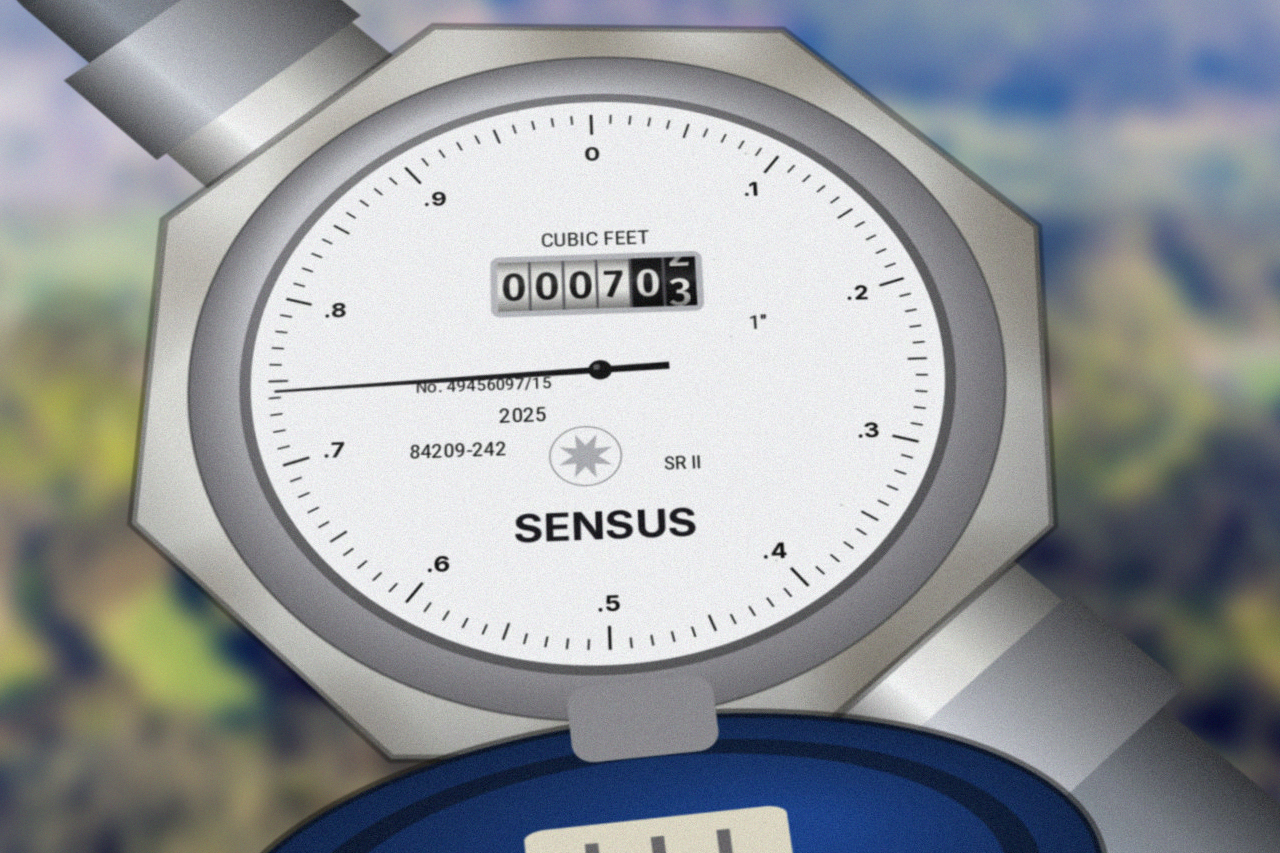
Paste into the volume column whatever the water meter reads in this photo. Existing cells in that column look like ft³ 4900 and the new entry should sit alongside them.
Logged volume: ft³ 702.74
